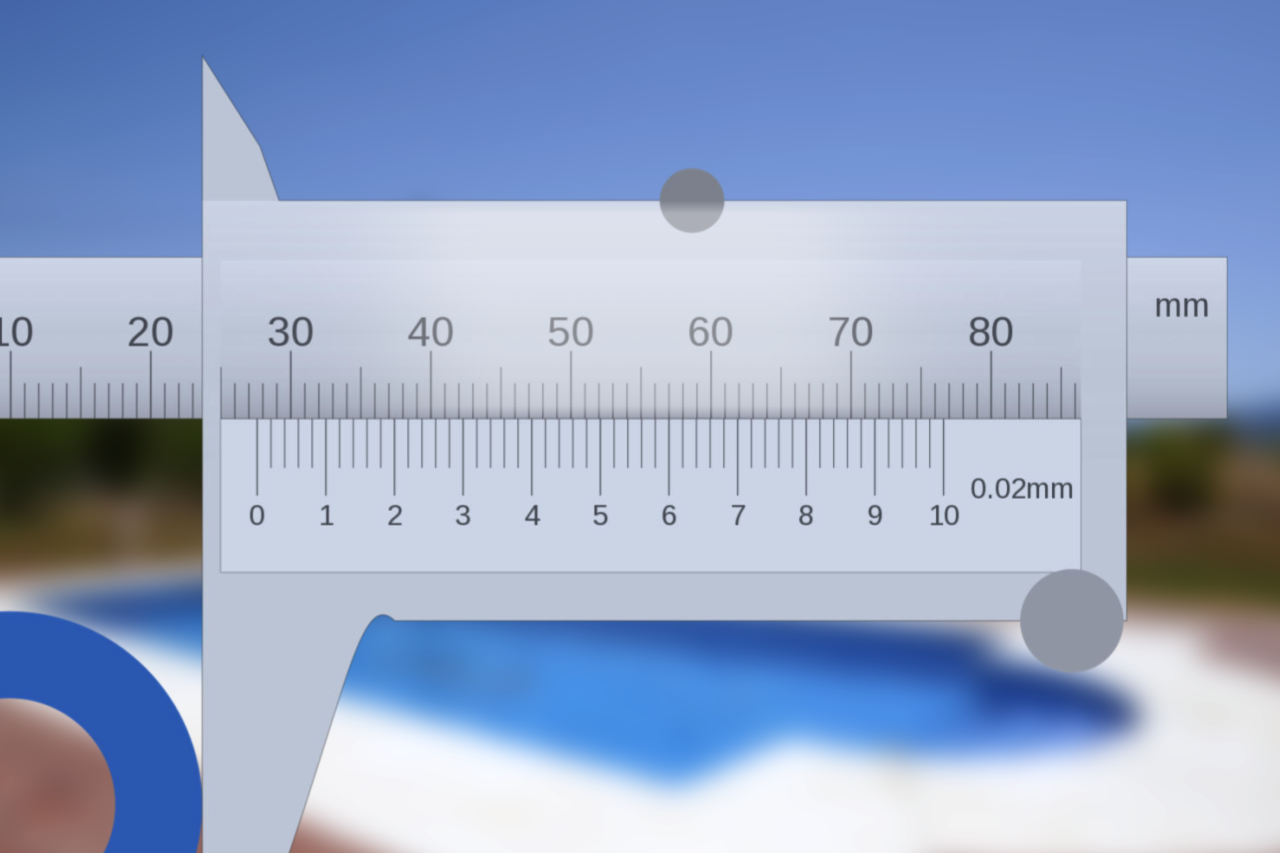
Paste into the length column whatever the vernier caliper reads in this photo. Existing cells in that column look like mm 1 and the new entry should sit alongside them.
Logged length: mm 27.6
